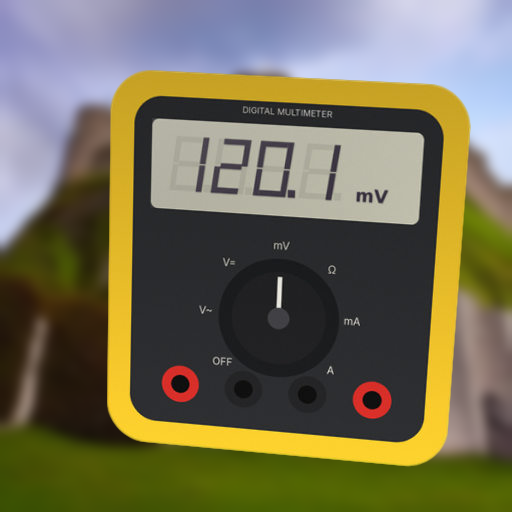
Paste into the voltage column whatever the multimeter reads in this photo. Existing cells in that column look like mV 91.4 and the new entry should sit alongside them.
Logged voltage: mV 120.1
